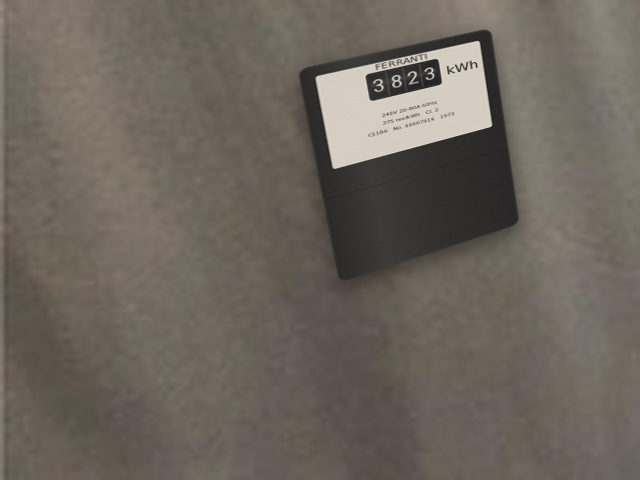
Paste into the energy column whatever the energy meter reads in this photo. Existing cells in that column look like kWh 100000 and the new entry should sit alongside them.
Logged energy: kWh 3823
